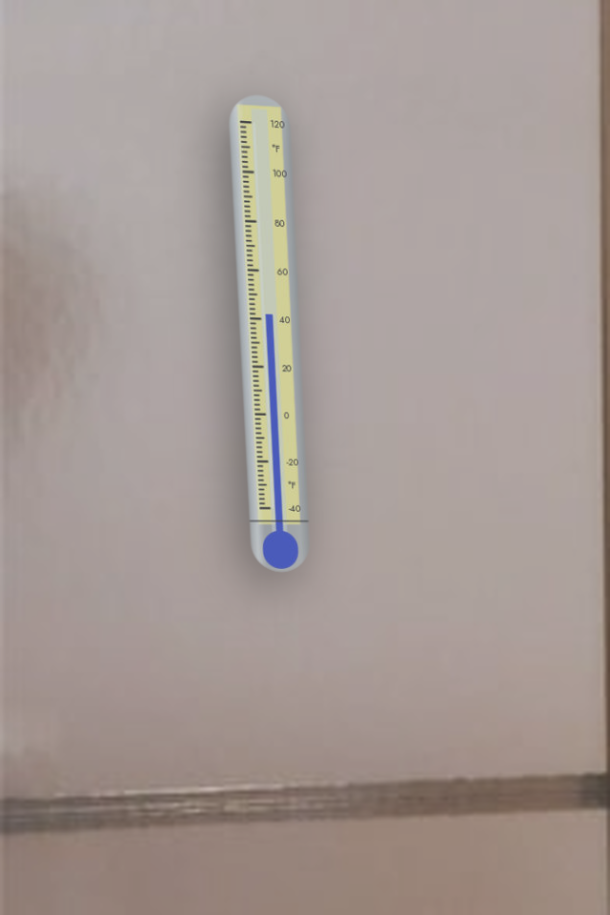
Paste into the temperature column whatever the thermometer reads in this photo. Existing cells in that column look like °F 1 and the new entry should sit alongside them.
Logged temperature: °F 42
